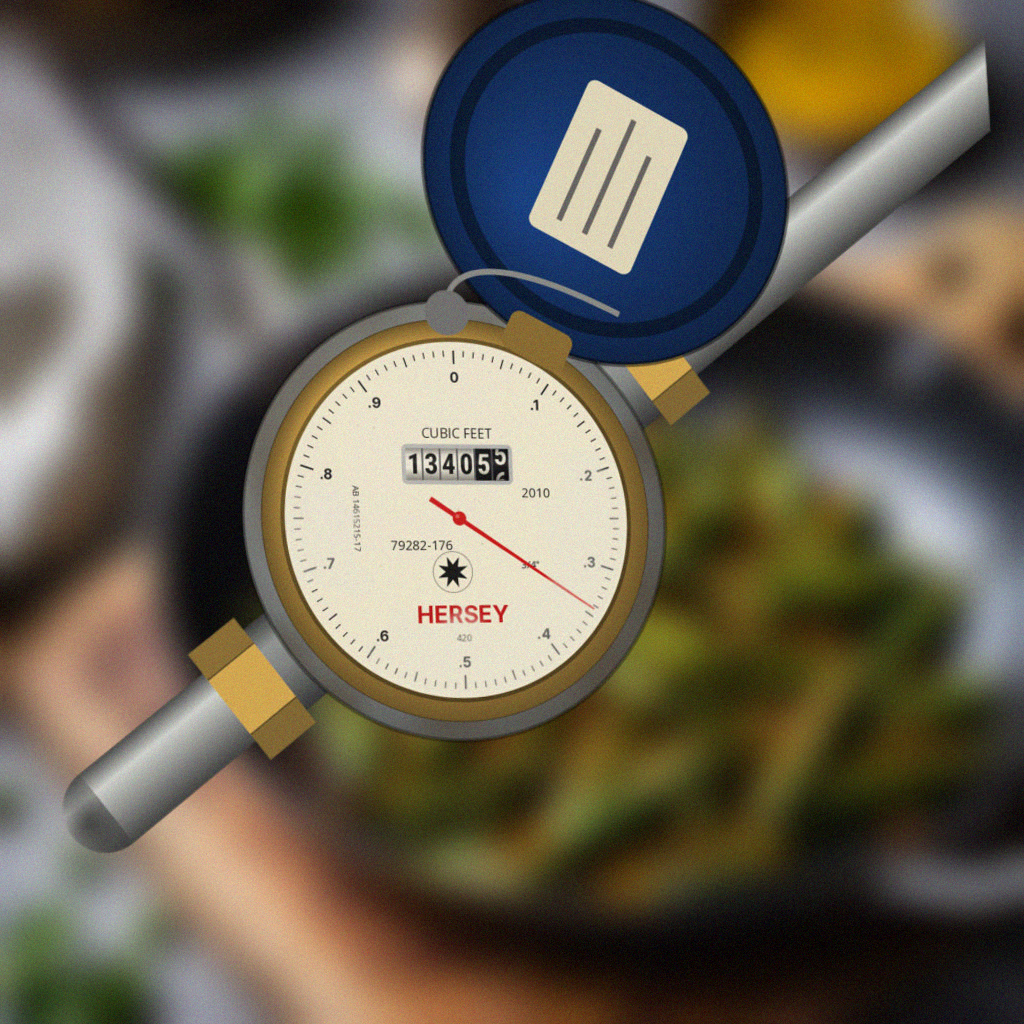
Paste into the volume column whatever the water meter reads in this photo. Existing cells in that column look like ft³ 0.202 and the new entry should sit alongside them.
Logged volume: ft³ 134055.34
